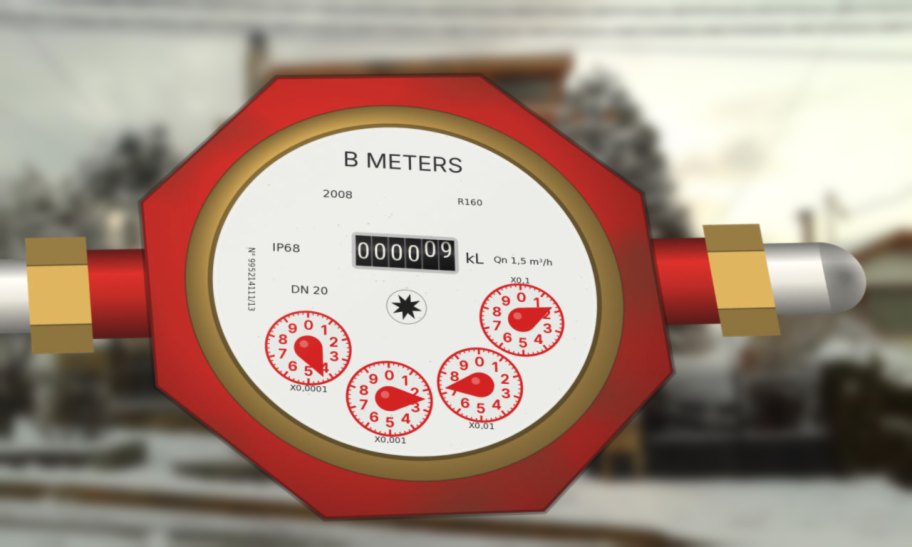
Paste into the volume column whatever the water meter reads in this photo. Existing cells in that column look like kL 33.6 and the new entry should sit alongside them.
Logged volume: kL 9.1724
